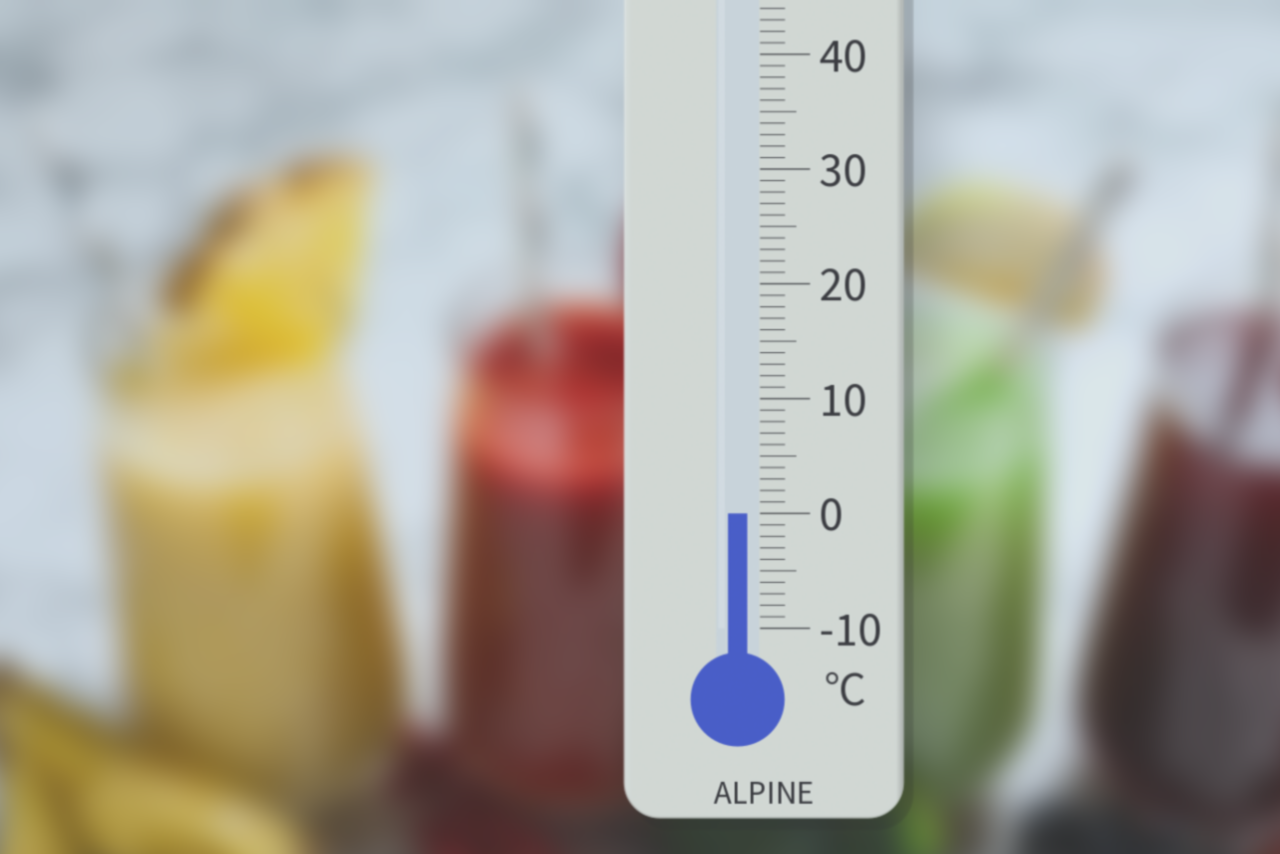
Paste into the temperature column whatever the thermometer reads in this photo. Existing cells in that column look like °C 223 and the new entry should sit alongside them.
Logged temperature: °C 0
